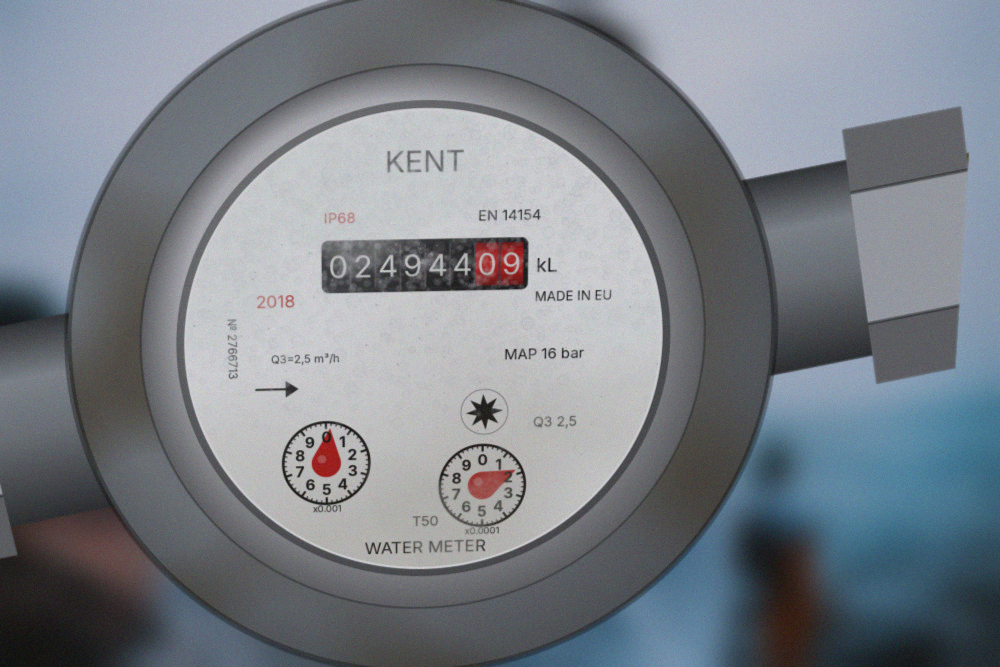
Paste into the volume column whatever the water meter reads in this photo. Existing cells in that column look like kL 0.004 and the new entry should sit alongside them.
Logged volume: kL 24944.0901
